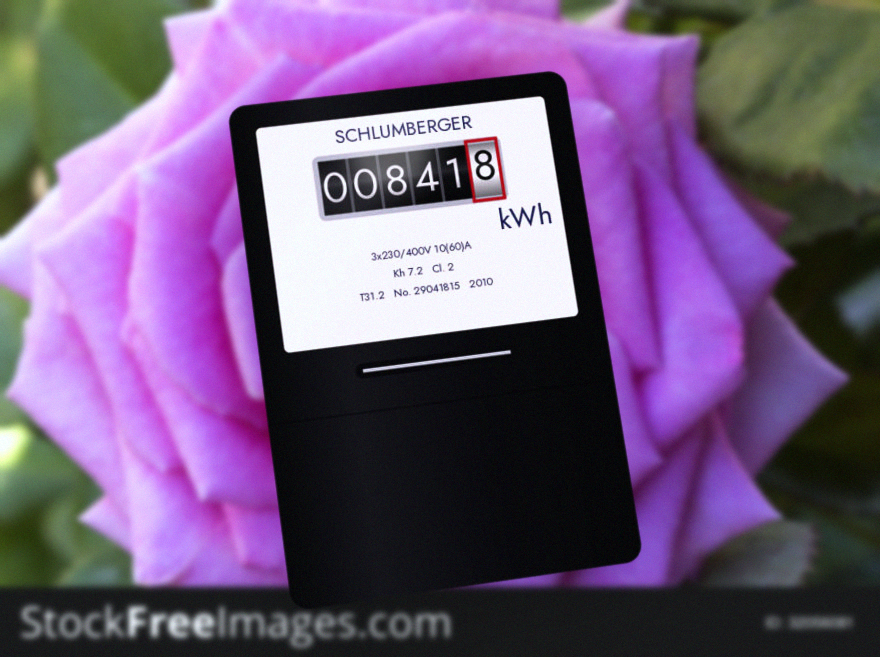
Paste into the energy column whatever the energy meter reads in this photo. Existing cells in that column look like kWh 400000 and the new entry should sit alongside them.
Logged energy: kWh 841.8
